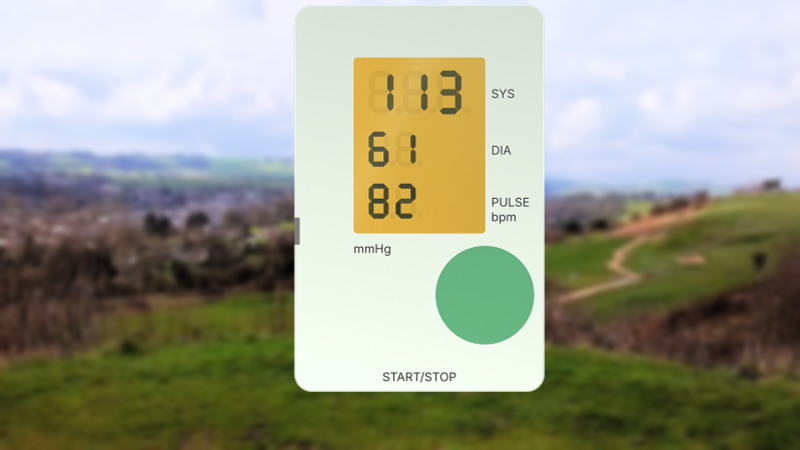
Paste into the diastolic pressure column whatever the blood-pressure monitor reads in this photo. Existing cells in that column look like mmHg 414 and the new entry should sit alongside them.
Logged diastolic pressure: mmHg 61
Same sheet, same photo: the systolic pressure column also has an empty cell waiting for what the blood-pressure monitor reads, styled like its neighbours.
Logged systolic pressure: mmHg 113
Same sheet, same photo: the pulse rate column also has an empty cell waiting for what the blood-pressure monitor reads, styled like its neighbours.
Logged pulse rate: bpm 82
